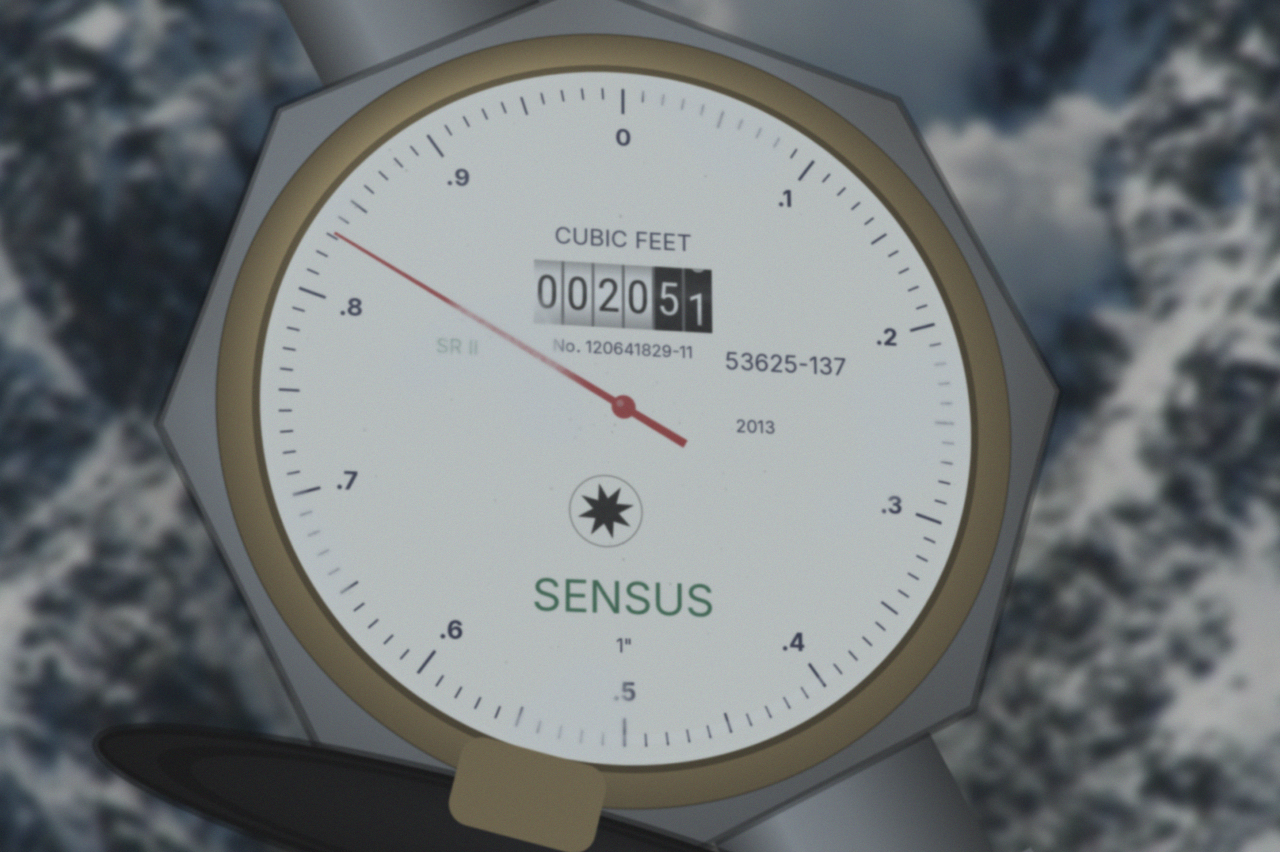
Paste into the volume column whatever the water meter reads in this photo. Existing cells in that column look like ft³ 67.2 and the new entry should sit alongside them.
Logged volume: ft³ 2050.83
